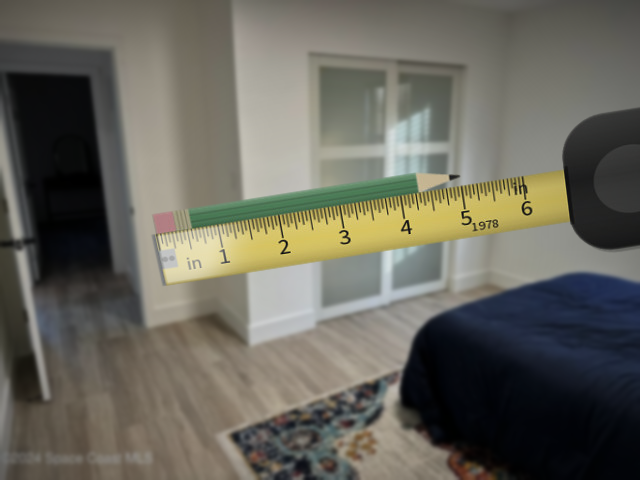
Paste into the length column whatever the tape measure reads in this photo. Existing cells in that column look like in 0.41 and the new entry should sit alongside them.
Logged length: in 5
